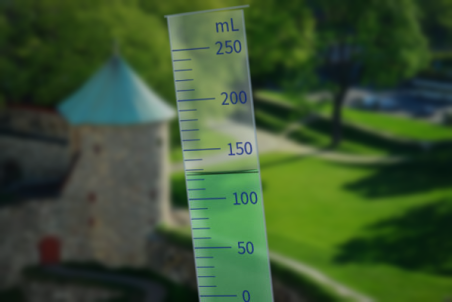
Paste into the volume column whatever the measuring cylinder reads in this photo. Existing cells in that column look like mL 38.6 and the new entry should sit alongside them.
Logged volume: mL 125
